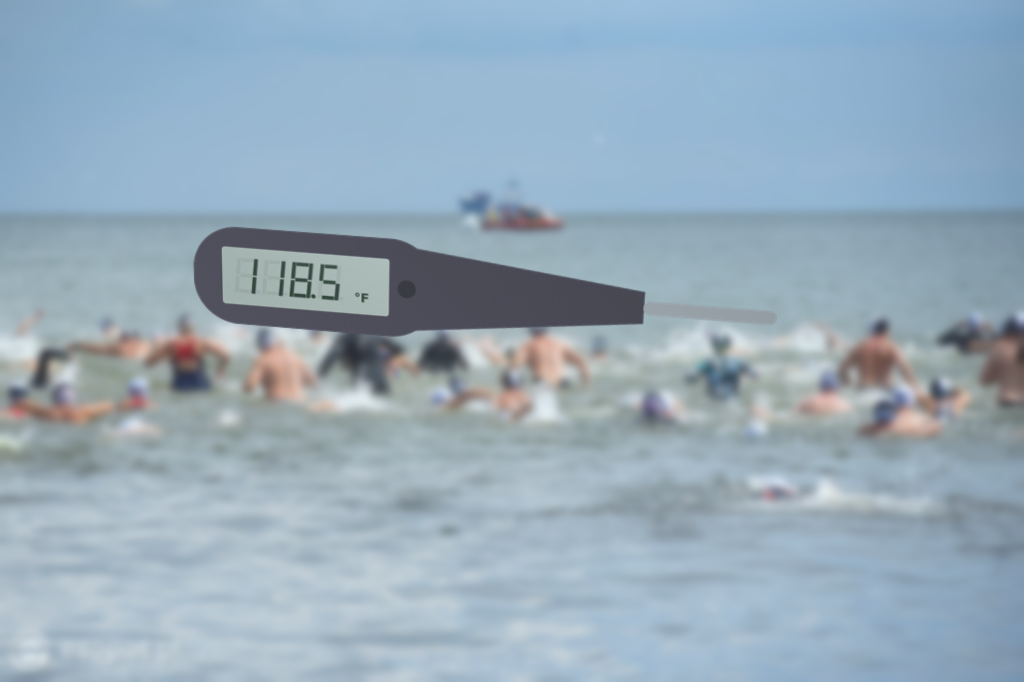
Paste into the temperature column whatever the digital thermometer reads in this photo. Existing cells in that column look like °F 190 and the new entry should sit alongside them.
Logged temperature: °F 118.5
